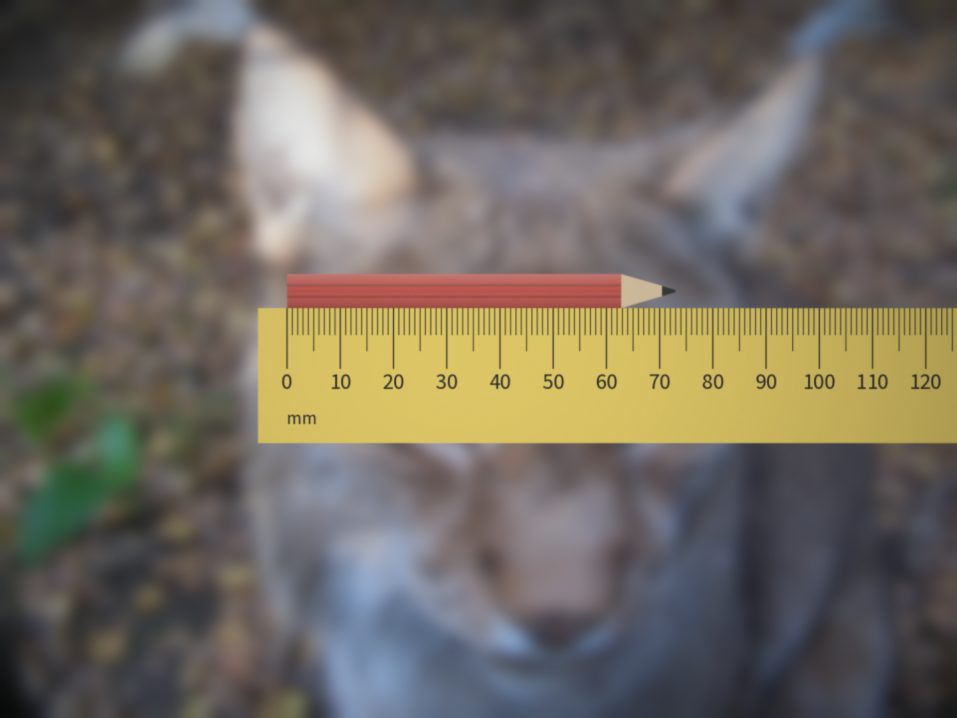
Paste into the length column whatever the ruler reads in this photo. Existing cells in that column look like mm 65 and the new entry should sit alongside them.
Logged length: mm 73
